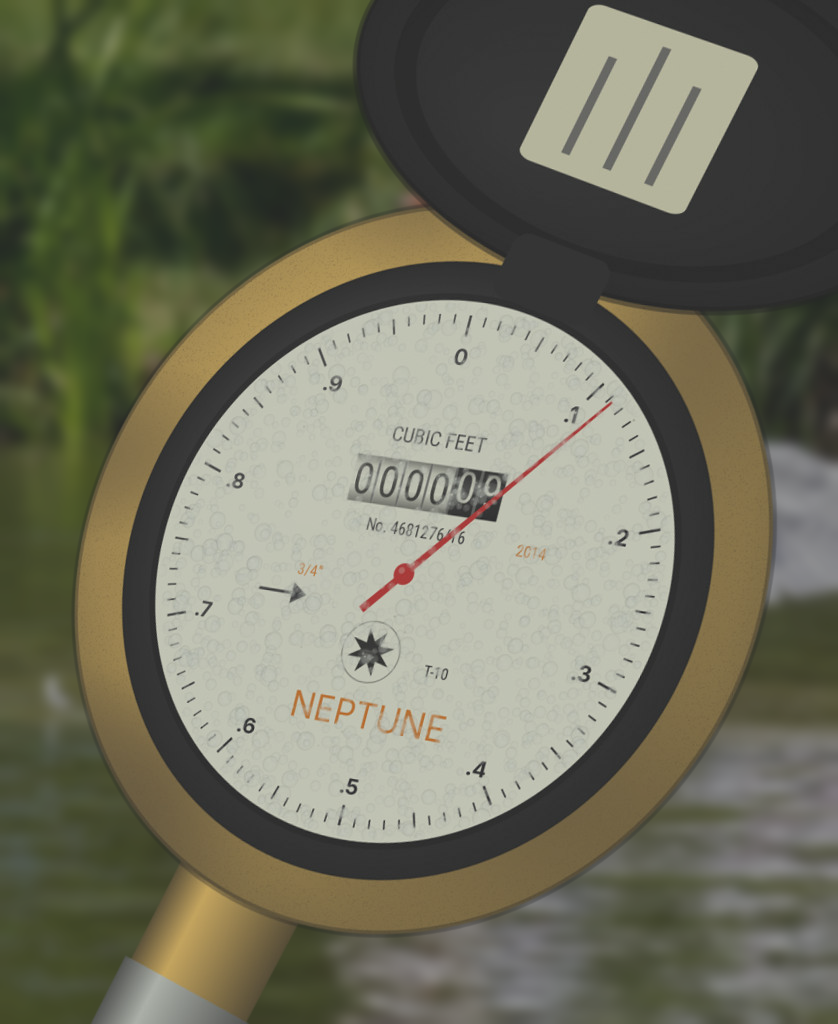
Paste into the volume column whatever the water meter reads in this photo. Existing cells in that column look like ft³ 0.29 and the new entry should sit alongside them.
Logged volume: ft³ 9.11
